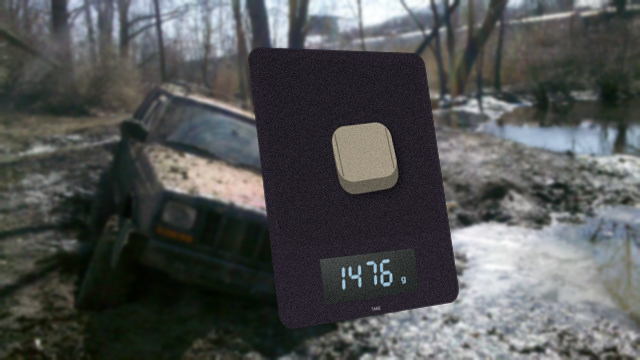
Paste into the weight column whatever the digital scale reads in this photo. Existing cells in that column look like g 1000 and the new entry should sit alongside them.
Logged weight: g 1476
